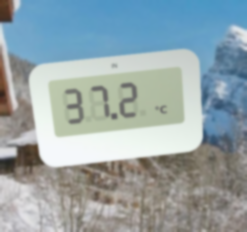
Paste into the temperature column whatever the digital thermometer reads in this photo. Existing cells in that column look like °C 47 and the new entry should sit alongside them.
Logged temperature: °C 37.2
